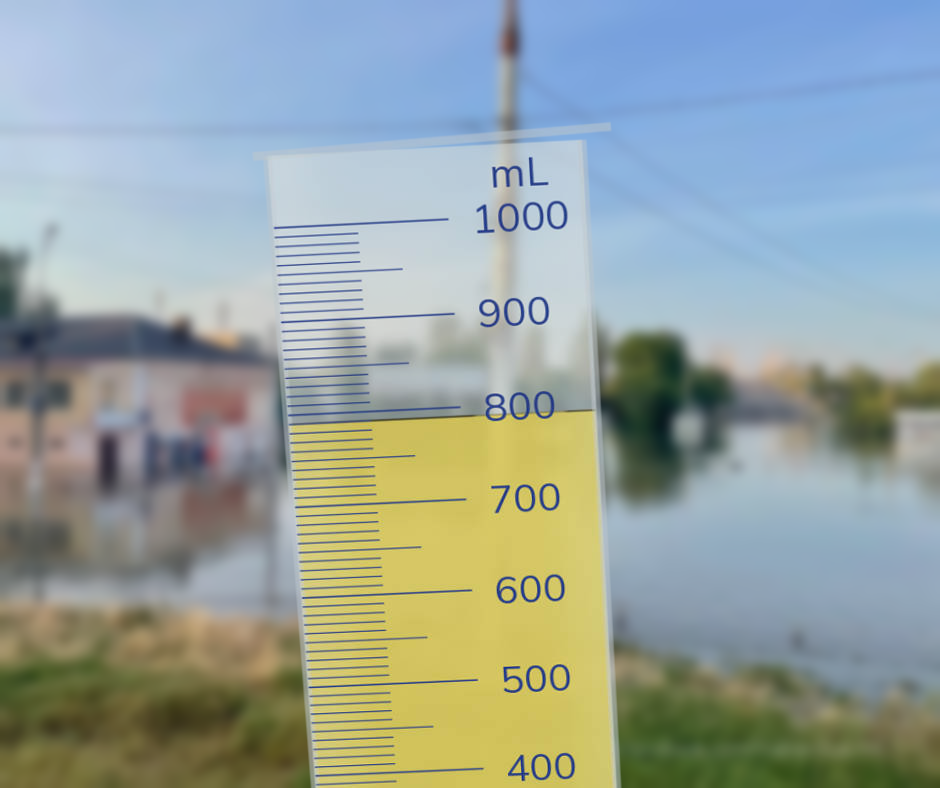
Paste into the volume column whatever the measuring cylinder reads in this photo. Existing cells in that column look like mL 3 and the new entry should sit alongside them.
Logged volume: mL 790
